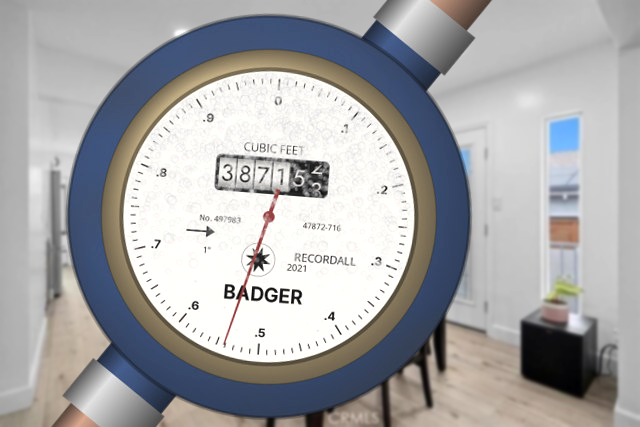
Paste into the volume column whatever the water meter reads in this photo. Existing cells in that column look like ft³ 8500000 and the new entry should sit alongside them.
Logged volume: ft³ 387152.54
